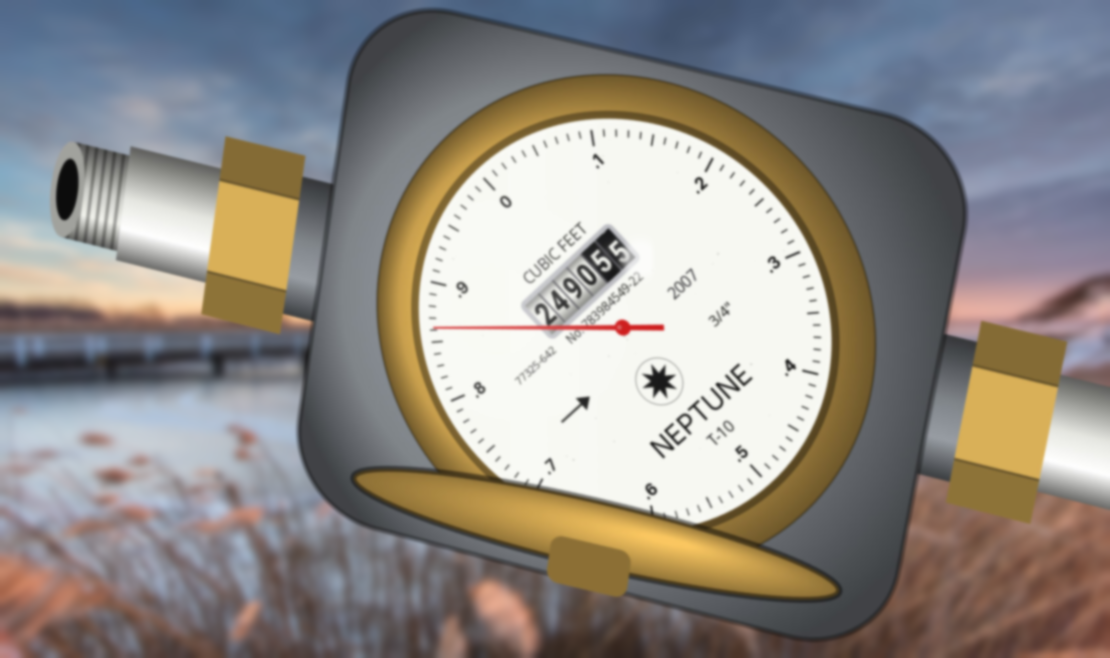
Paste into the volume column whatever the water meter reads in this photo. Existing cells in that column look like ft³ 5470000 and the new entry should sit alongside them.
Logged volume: ft³ 249054.86
